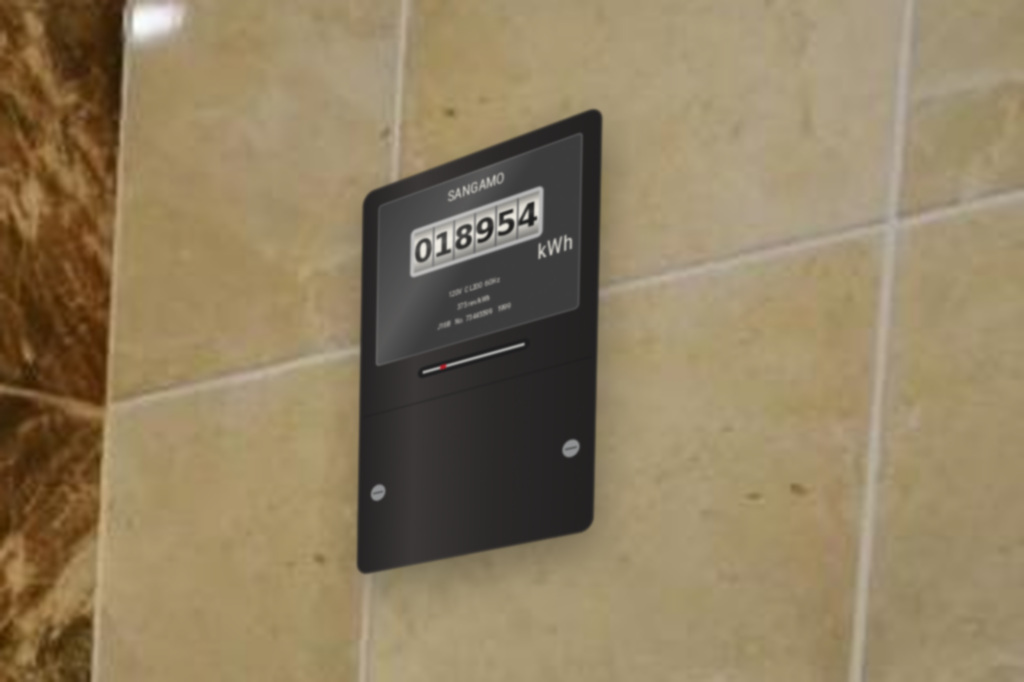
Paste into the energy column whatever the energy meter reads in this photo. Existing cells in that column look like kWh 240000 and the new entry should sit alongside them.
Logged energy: kWh 18954
